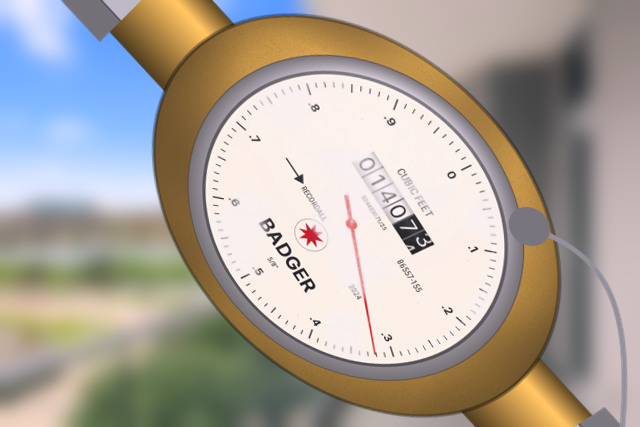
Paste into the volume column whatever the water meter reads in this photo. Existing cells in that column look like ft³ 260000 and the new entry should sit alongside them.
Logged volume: ft³ 14073.32
